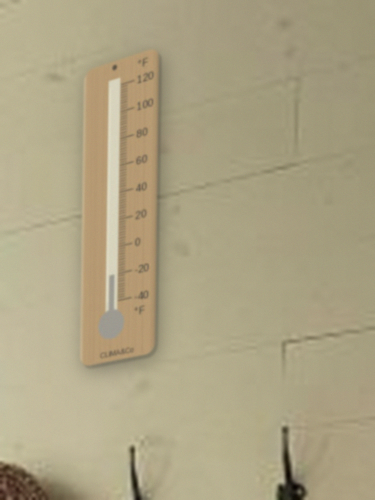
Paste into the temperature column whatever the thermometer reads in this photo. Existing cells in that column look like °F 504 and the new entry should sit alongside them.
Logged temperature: °F -20
